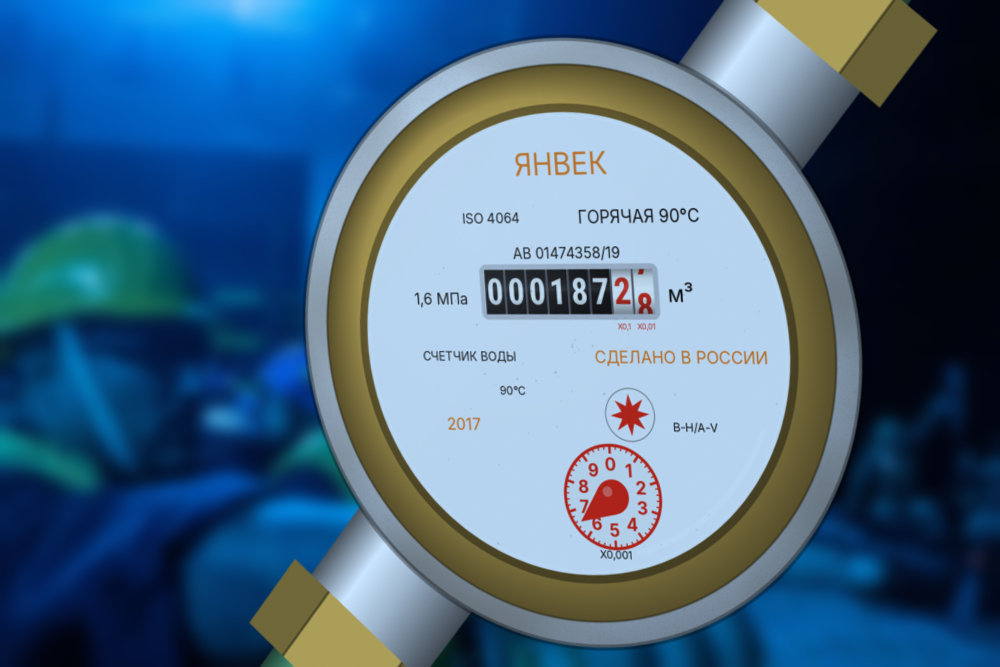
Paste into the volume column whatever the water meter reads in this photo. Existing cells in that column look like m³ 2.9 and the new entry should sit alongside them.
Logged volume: m³ 187.276
